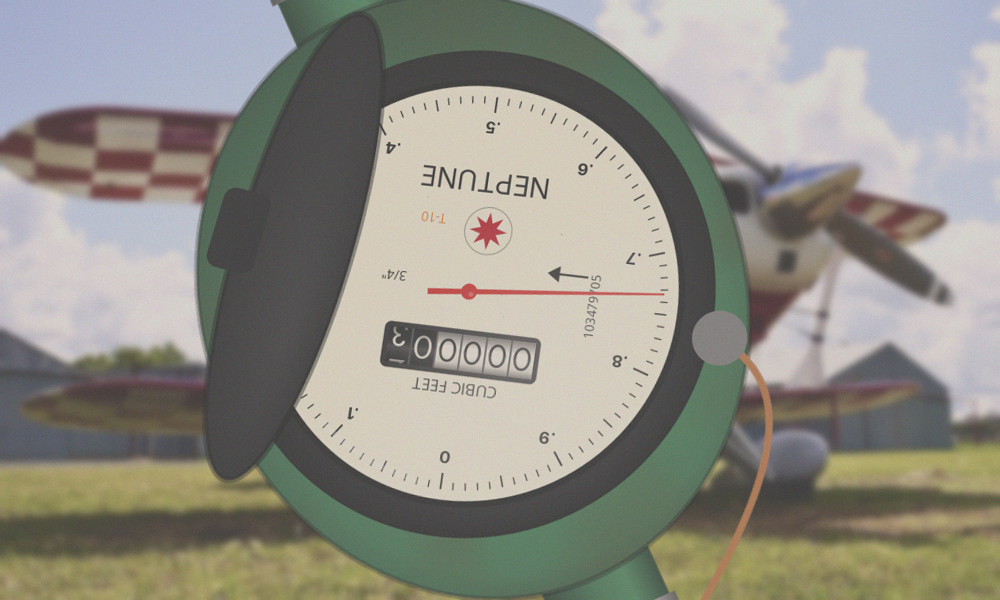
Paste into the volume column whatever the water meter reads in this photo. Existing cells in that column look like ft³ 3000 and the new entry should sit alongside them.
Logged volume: ft³ 2.73
